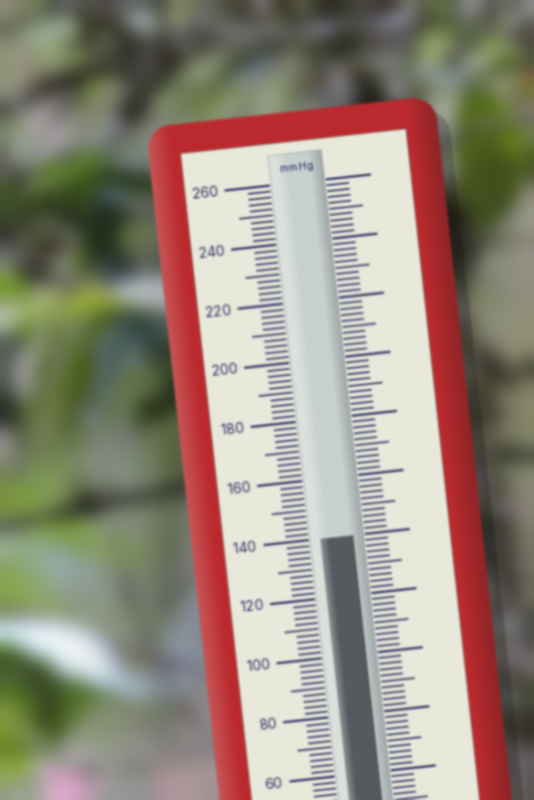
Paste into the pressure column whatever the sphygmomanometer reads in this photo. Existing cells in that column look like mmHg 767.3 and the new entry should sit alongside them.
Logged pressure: mmHg 140
